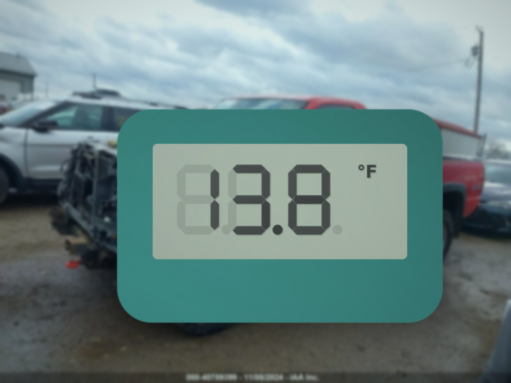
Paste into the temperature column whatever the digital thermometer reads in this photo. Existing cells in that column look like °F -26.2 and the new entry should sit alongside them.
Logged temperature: °F 13.8
